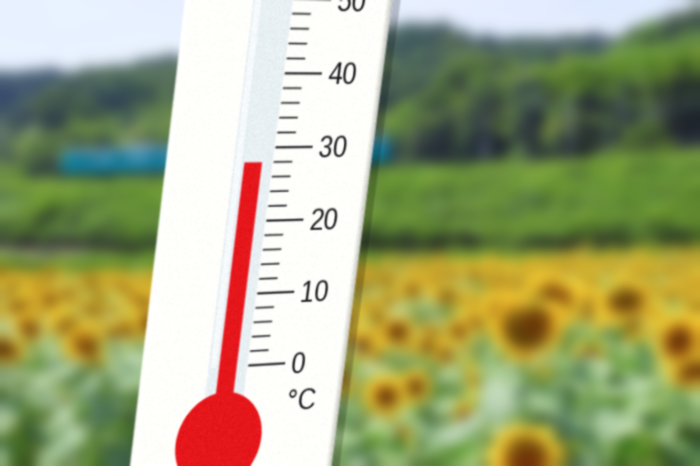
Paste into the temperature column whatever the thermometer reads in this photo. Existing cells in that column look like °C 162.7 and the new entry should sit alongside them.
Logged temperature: °C 28
